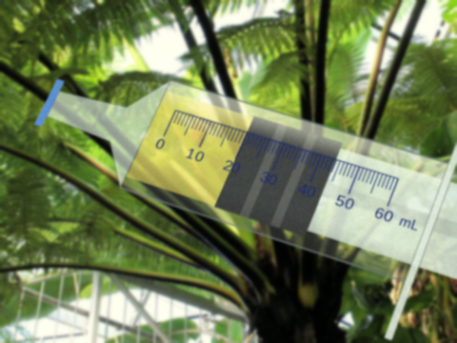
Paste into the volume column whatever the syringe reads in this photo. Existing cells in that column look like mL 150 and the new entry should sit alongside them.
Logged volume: mL 20
